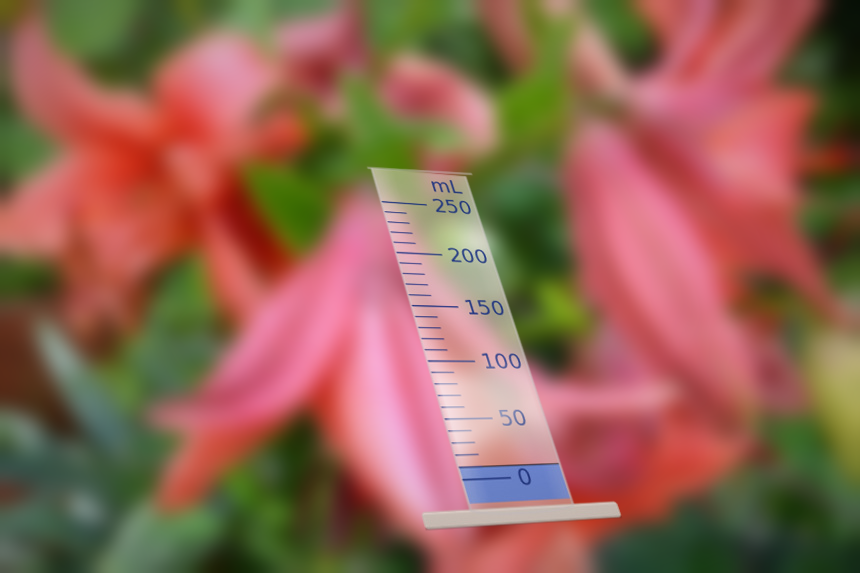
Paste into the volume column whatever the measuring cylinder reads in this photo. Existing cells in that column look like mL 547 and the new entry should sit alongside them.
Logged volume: mL 10
